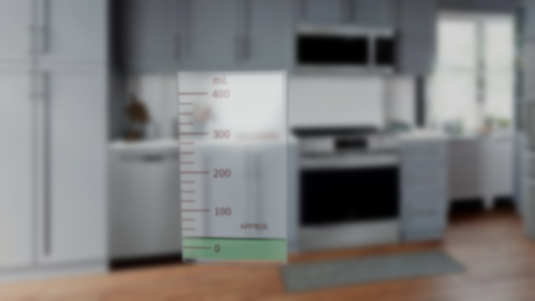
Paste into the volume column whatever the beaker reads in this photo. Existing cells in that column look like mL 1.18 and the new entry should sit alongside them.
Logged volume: mL 25
